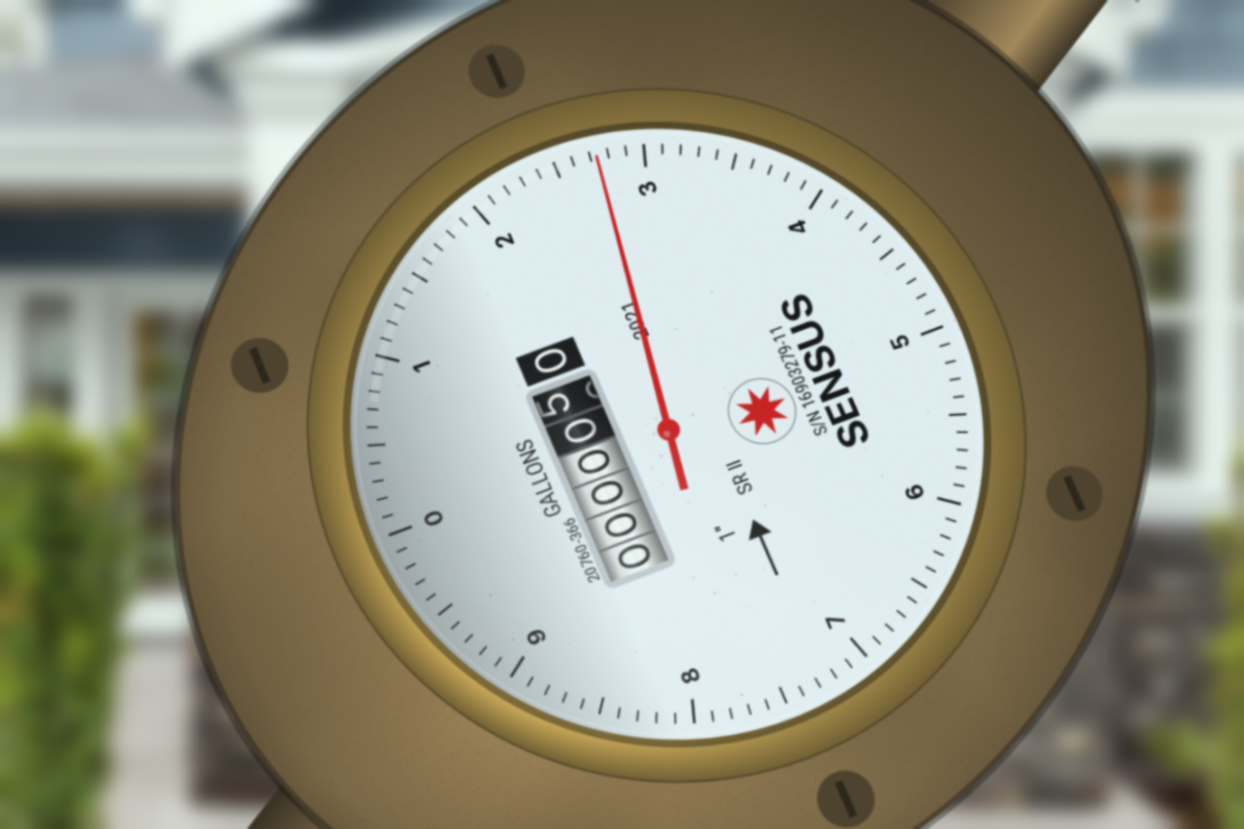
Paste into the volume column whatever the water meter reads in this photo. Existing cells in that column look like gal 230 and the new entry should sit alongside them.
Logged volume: gal 52.7
